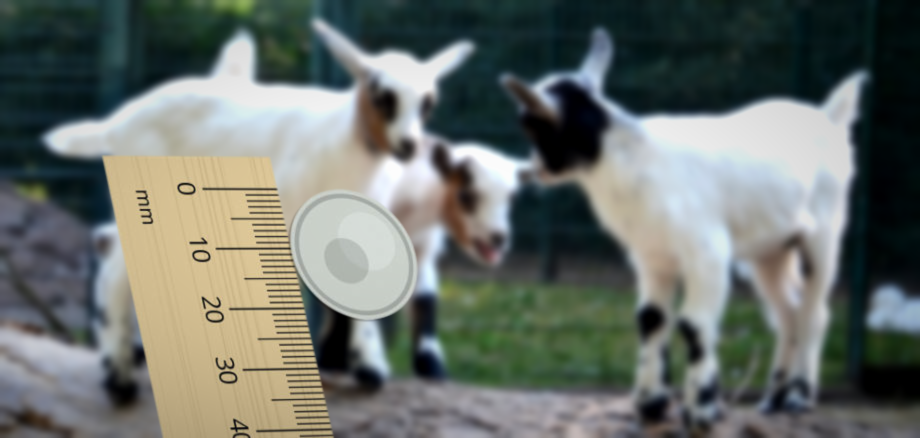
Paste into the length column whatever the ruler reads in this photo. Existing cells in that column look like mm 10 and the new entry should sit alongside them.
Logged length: mm 22
